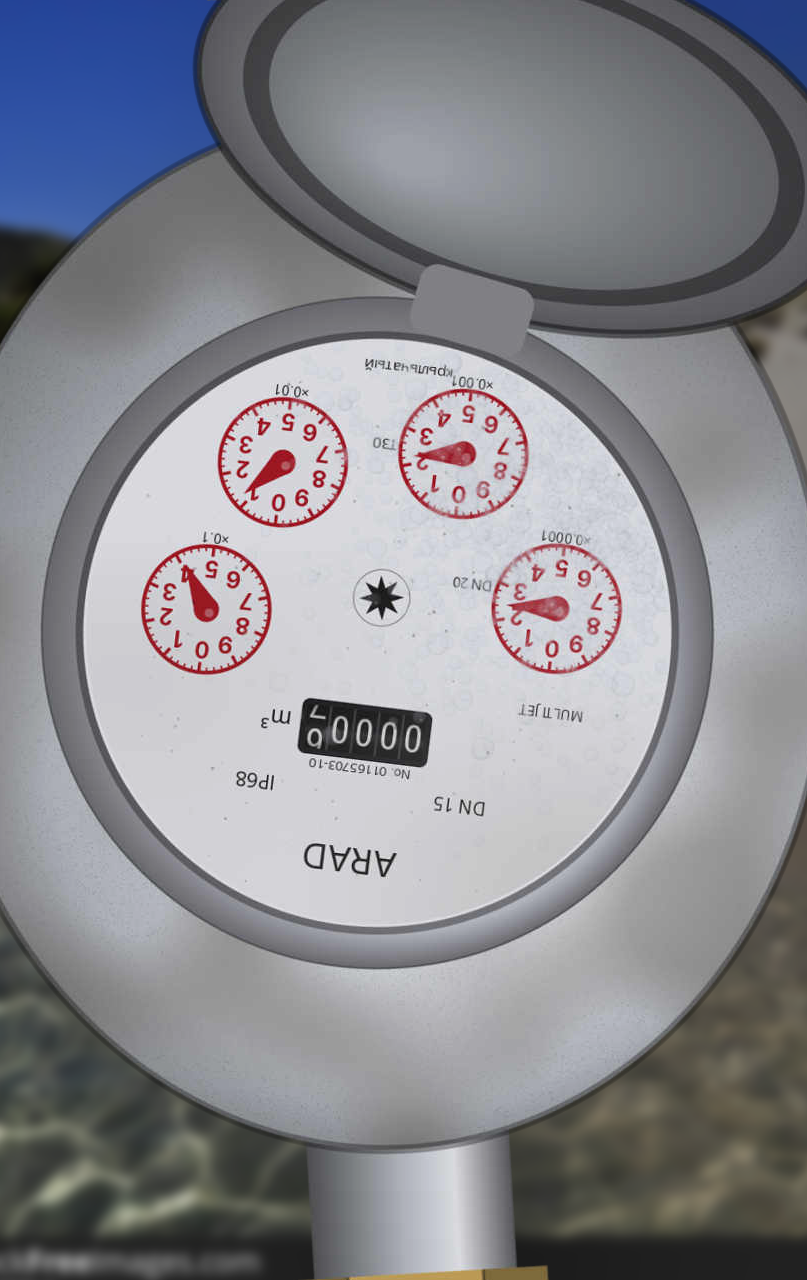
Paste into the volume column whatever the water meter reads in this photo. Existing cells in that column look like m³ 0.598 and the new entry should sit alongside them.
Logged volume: m³ 6.4122
